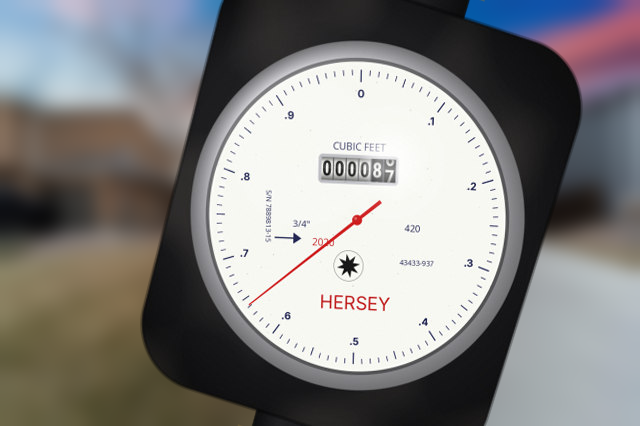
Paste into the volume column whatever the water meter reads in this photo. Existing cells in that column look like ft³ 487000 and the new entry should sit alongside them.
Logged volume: ft³ 86.64
